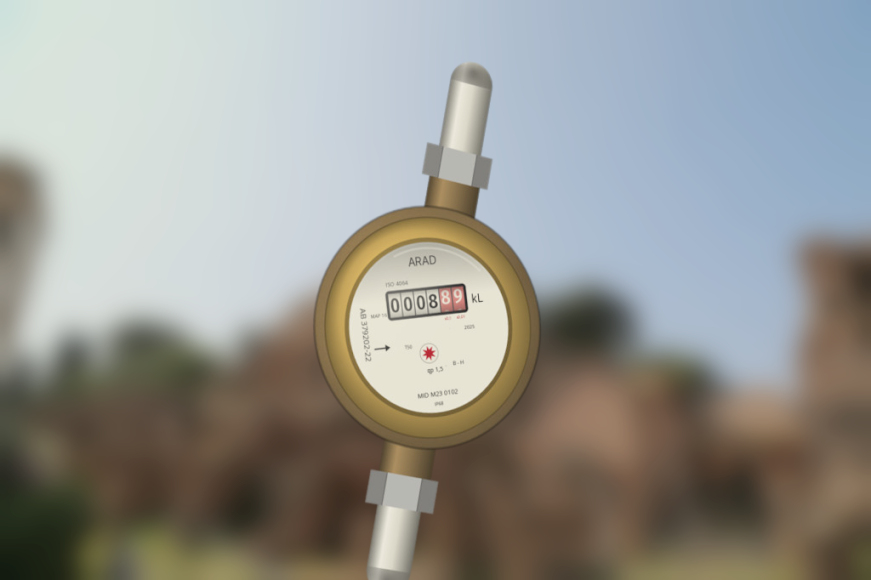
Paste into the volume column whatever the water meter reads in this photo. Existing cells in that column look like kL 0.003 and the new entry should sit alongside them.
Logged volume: kL 8.89
